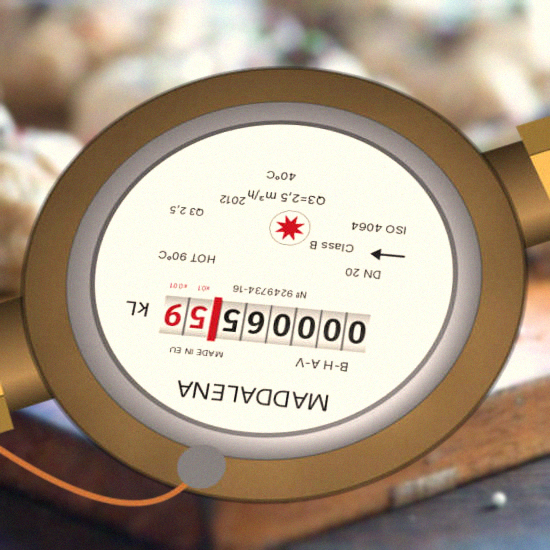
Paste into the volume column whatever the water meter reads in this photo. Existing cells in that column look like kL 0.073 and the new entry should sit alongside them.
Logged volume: kL 65.59
